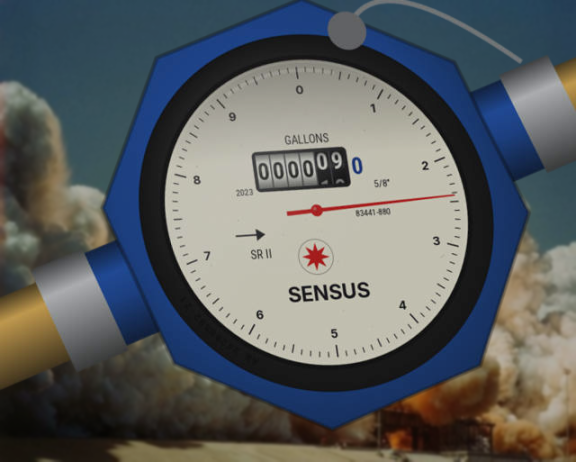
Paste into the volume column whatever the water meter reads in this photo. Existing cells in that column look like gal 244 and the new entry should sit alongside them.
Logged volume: gal 92.4
